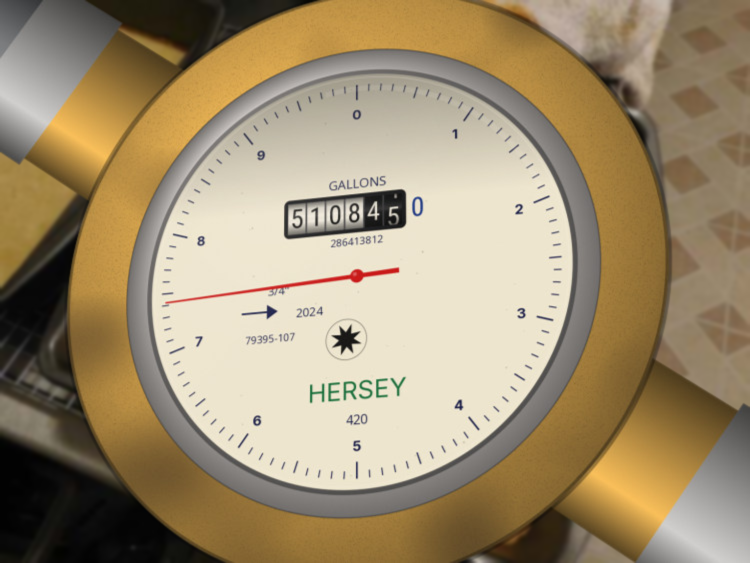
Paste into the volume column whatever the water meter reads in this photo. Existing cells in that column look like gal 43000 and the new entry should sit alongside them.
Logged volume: gal 5108447.4
